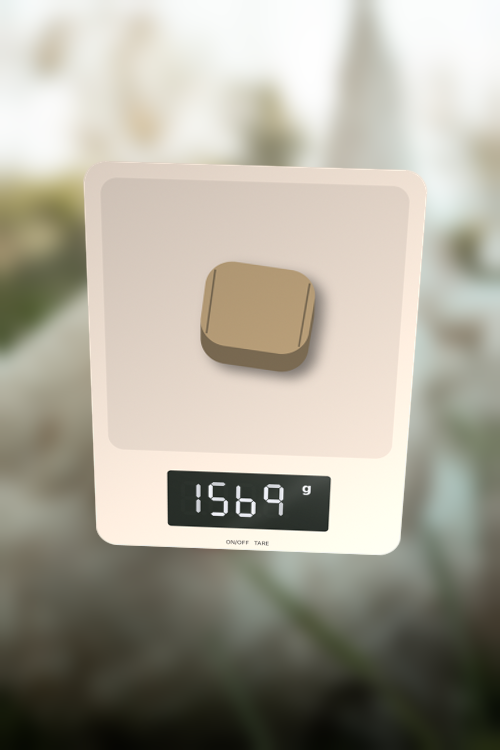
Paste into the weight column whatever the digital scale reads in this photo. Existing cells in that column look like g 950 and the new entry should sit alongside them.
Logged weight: g 1569
